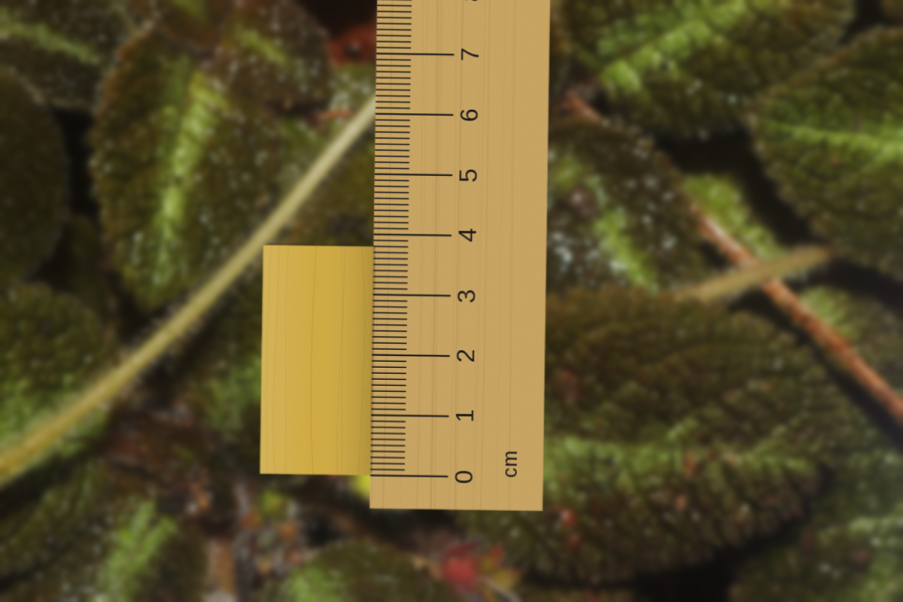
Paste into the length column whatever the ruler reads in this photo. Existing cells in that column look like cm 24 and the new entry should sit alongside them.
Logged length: cm 3.8
